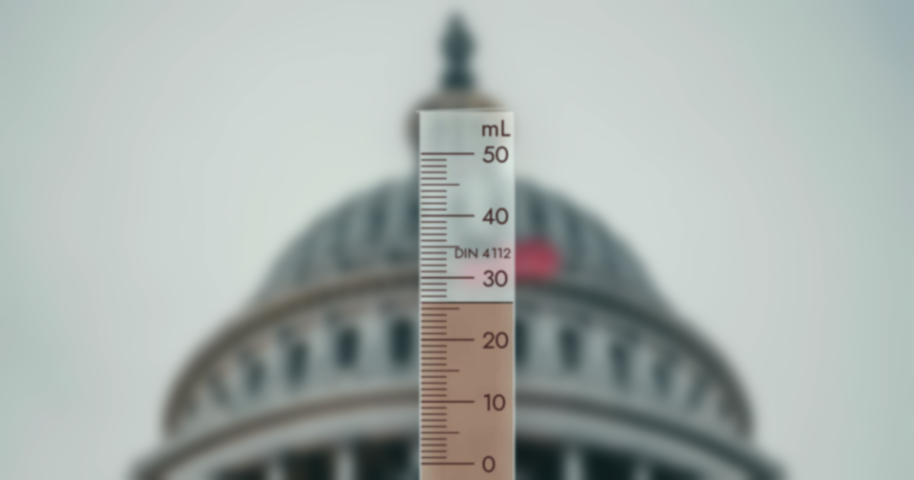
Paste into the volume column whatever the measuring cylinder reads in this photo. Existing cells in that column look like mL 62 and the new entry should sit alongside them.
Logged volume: mL 26
